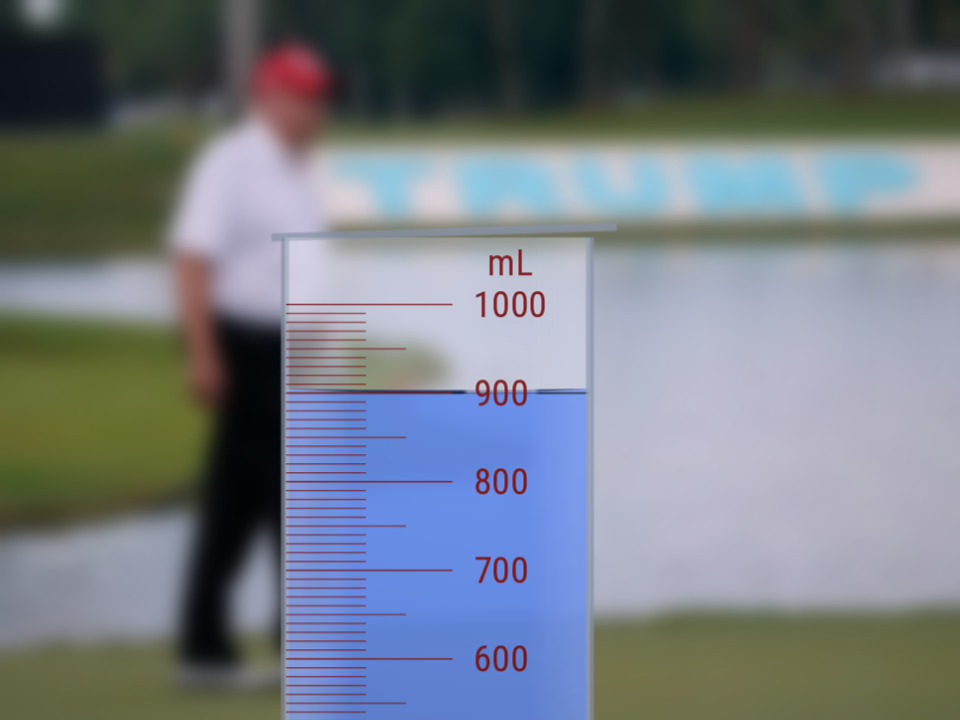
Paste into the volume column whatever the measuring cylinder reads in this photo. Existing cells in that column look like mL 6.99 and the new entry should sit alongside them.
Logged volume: mL 900
